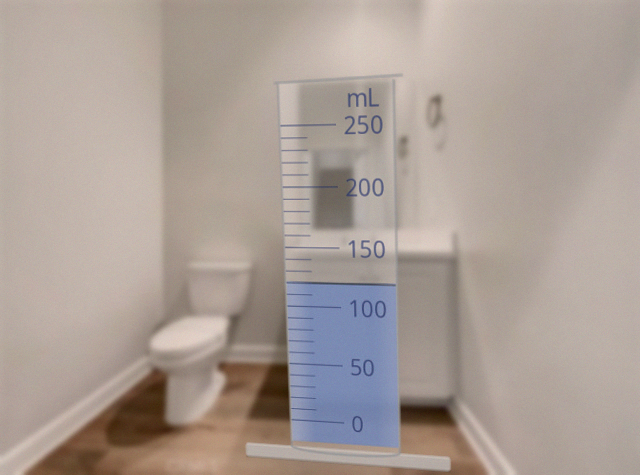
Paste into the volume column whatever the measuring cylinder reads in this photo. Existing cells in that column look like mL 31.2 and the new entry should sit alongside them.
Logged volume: mL 120
